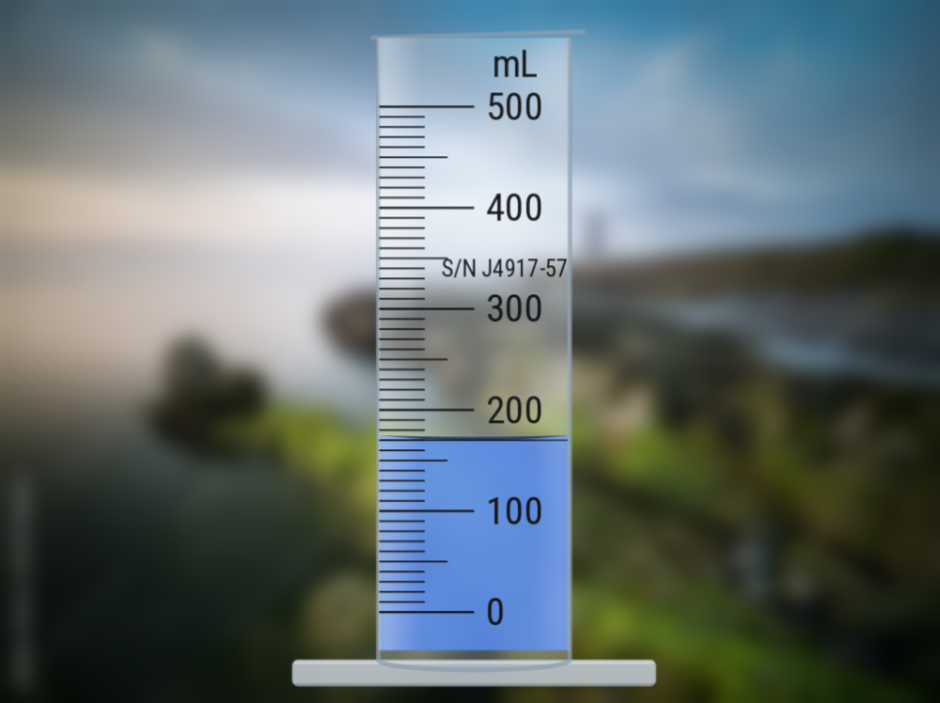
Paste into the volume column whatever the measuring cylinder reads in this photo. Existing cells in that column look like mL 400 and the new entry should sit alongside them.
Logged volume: mL 170
